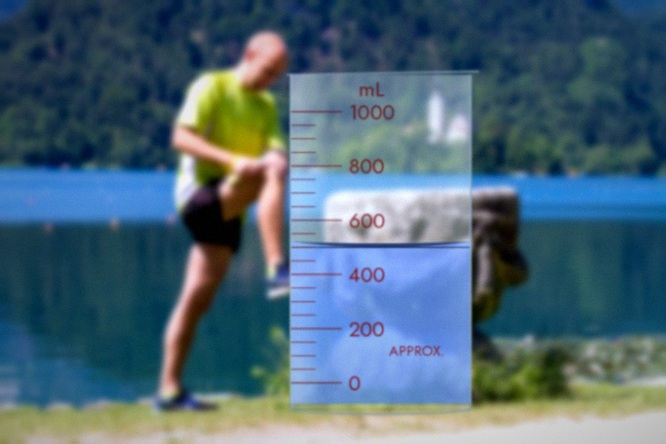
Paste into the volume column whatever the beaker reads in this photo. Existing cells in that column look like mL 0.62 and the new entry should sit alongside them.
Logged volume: mL 500
